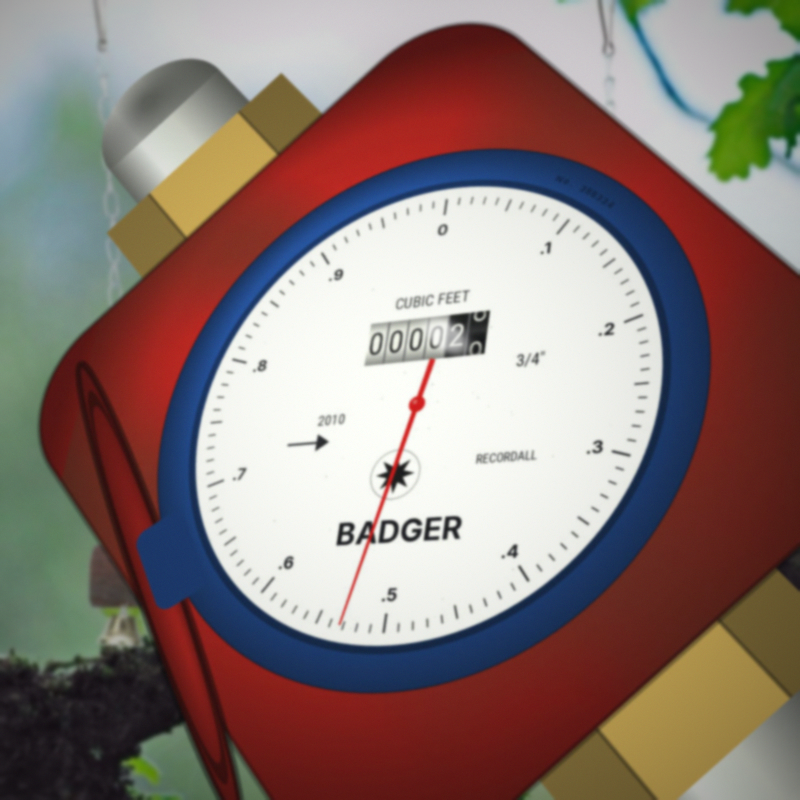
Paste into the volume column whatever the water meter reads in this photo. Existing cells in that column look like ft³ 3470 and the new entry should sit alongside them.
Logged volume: ft³ 28.53
